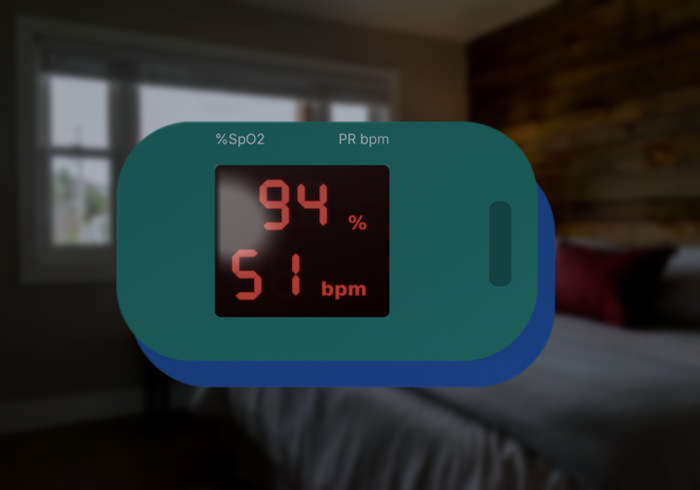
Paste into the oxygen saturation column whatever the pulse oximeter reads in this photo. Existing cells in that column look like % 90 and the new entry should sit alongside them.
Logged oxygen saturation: % 94
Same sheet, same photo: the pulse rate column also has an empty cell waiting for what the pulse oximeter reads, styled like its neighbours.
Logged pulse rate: bpm 51
